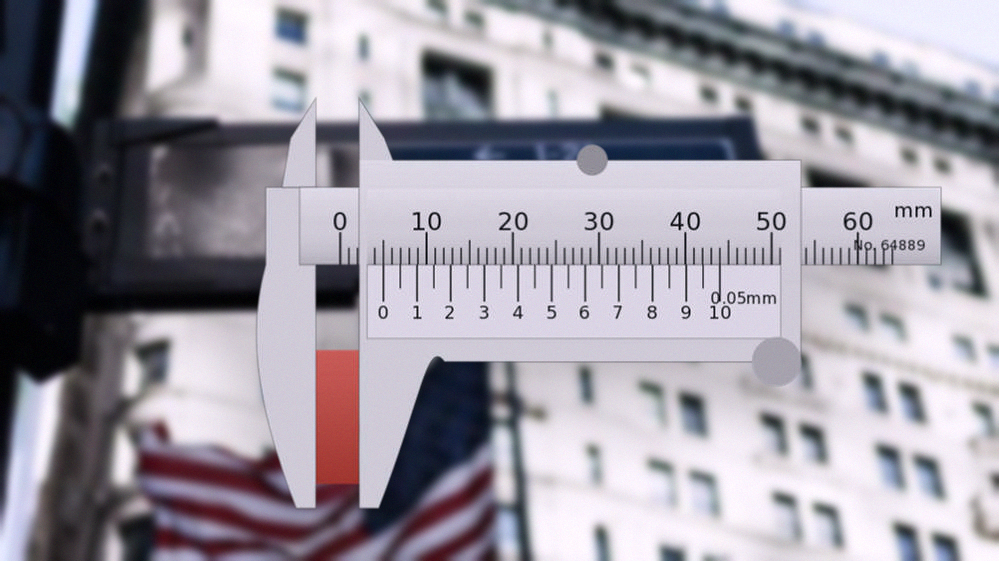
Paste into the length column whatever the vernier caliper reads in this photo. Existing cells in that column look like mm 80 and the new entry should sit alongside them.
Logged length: mm 5.0
